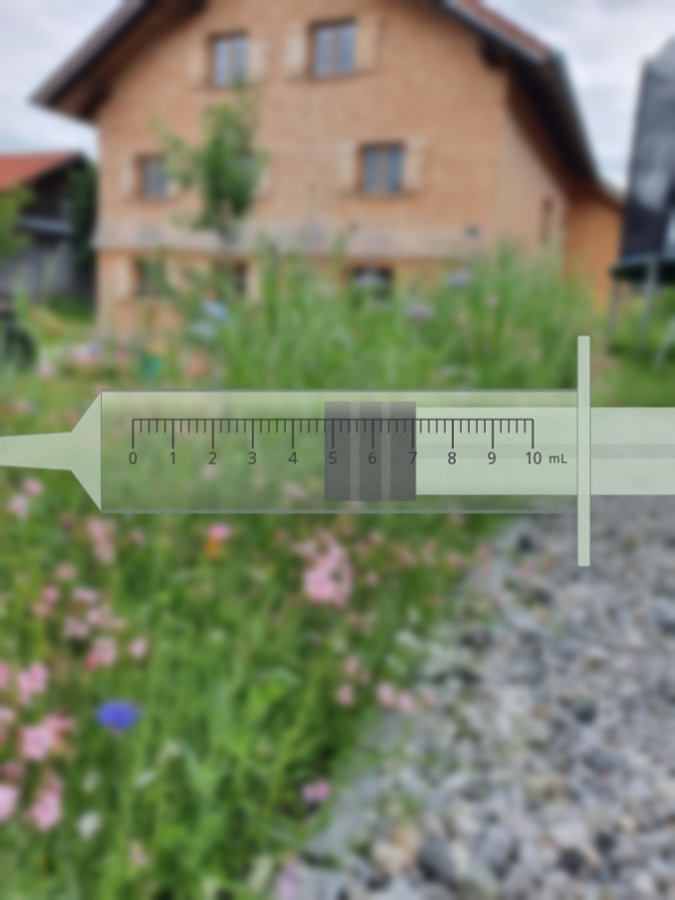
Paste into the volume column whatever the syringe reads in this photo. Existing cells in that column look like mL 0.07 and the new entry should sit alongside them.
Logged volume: mL 4.8
